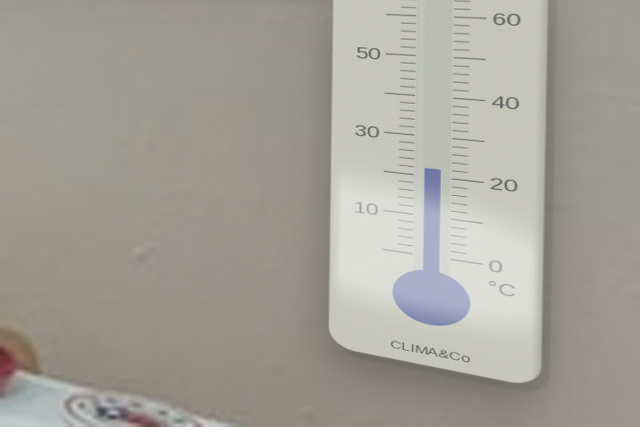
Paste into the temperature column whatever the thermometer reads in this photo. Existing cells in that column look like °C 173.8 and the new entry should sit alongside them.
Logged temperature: °C 22
